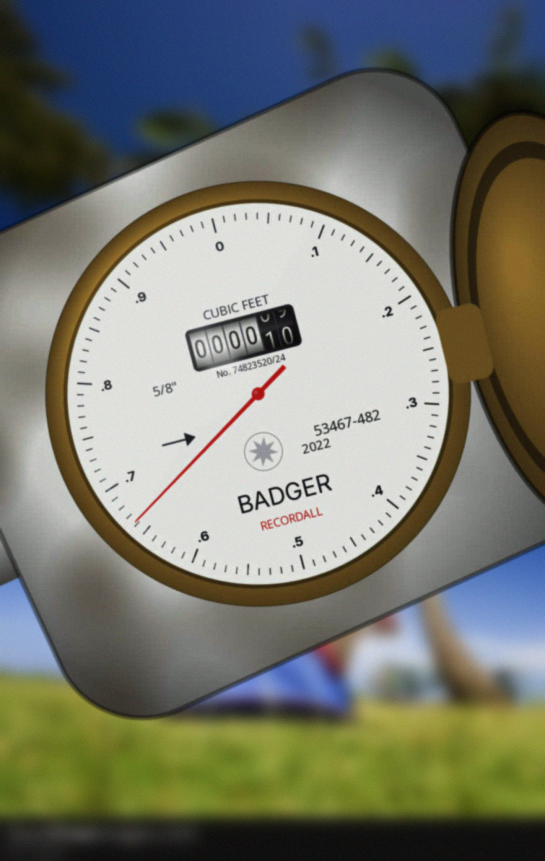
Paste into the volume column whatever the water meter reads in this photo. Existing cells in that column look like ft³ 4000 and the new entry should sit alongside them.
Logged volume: ft³ 9.66
